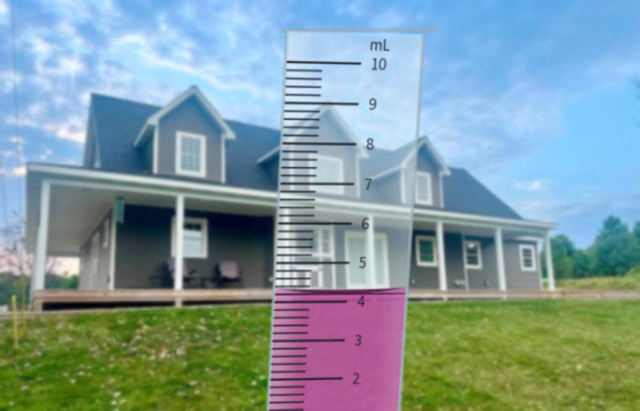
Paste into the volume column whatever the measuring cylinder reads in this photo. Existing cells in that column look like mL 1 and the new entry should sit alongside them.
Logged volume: mL 4.2
